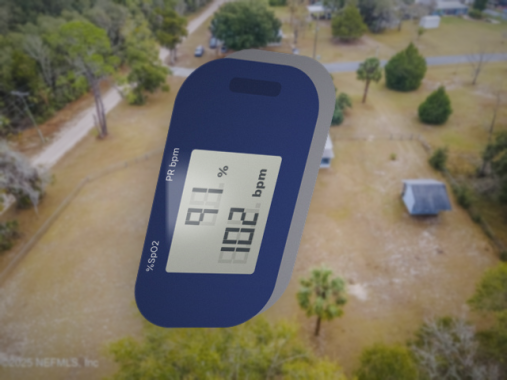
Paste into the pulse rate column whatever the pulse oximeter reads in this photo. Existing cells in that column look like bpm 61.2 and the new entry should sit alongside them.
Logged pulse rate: bpm 102
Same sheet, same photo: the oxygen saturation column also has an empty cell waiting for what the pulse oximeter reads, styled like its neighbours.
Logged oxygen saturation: % 91
